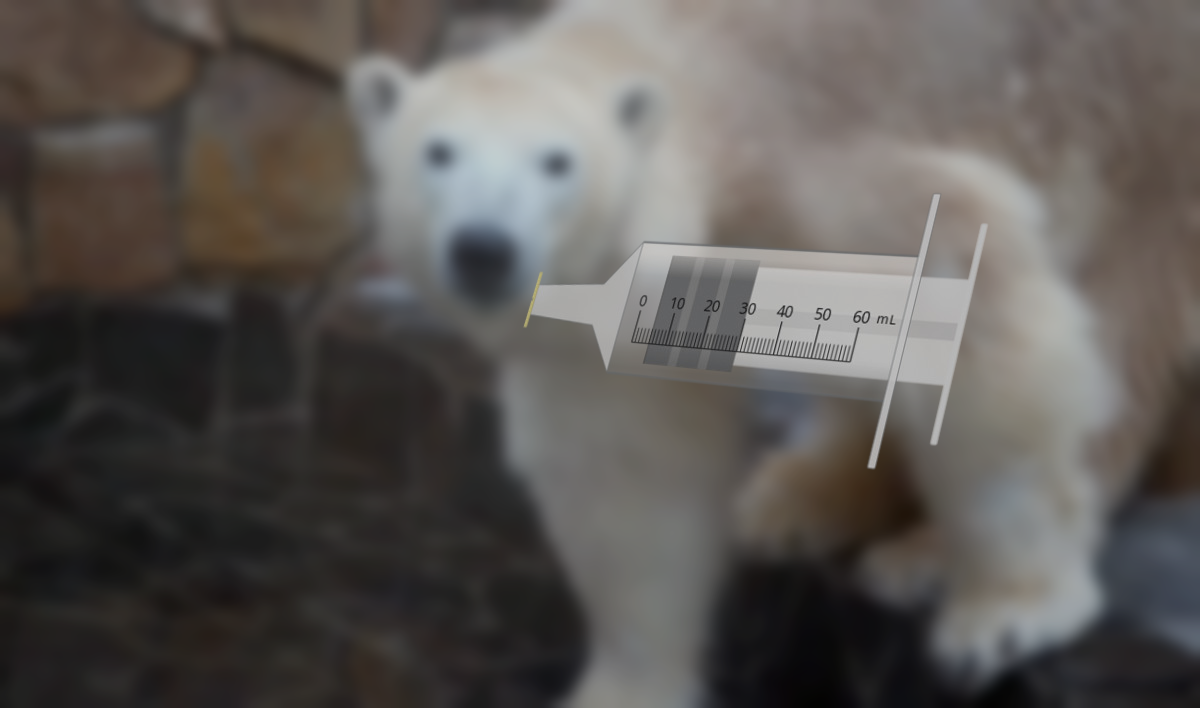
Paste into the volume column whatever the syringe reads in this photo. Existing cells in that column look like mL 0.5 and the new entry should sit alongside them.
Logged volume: mL 5
